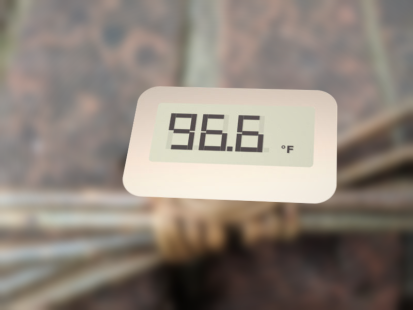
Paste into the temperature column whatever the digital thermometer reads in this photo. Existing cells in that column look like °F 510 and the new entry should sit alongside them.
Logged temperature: °F 96.6
